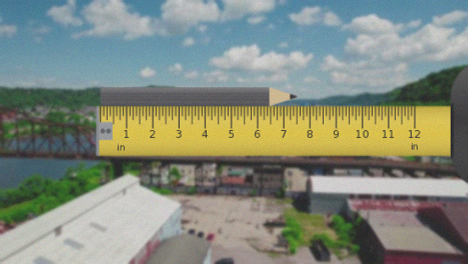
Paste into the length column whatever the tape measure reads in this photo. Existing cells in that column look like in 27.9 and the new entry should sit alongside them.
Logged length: in 7.5
